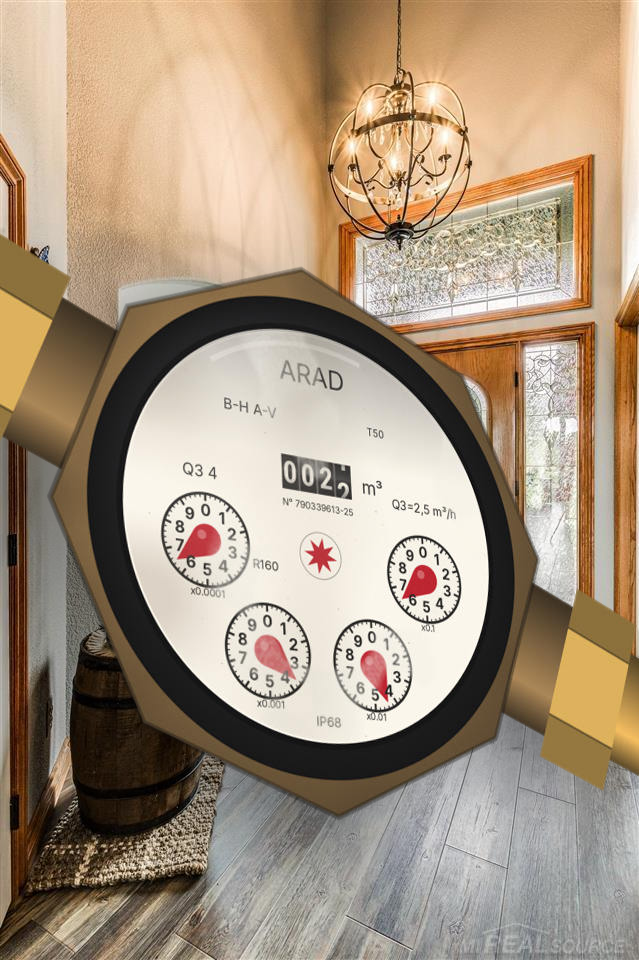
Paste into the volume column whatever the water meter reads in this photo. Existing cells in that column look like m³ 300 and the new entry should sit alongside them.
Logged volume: m³ 21.6436
